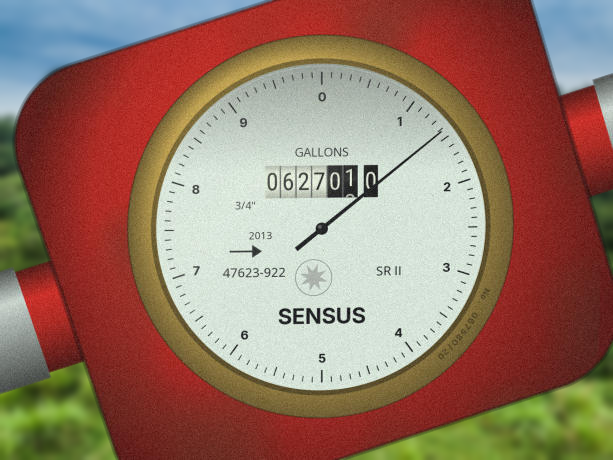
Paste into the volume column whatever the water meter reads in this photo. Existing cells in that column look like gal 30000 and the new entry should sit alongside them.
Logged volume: gal 627011.4
